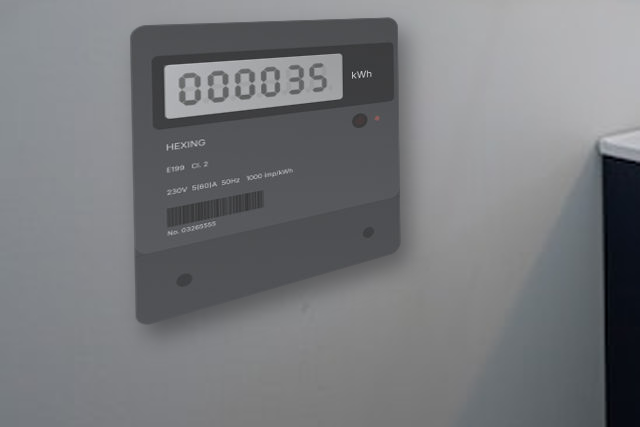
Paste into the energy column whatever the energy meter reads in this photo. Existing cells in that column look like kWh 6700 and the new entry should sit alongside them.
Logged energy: kWh 35
